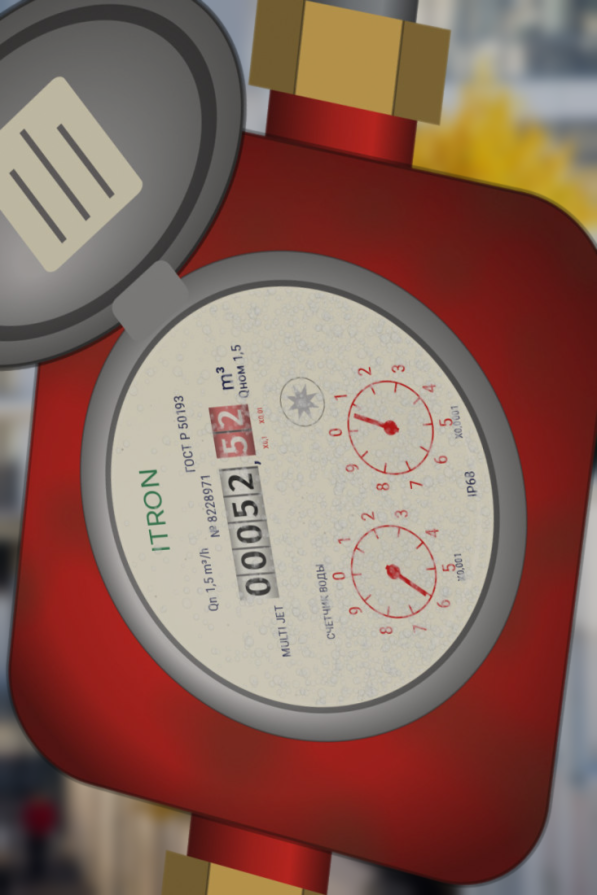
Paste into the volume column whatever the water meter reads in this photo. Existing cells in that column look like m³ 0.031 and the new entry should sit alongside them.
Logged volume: m³ 52.5260
